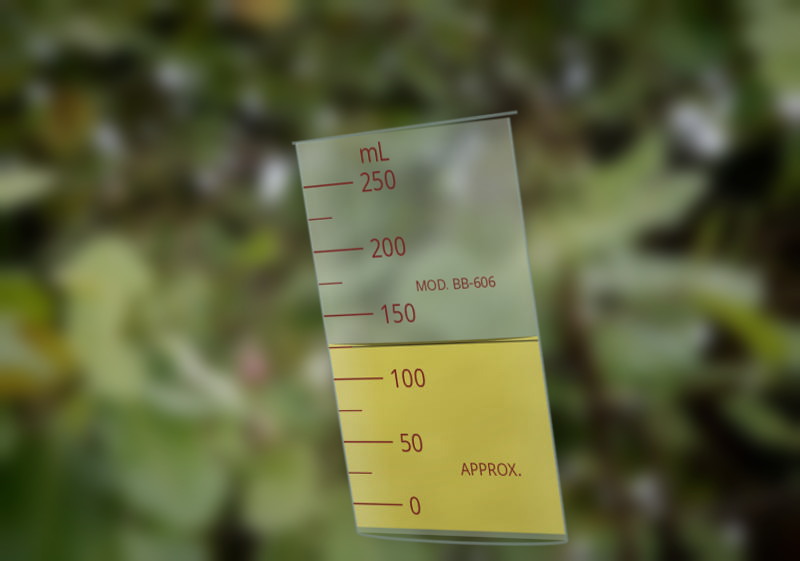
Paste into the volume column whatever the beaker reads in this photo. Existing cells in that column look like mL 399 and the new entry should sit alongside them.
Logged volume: mL 125
